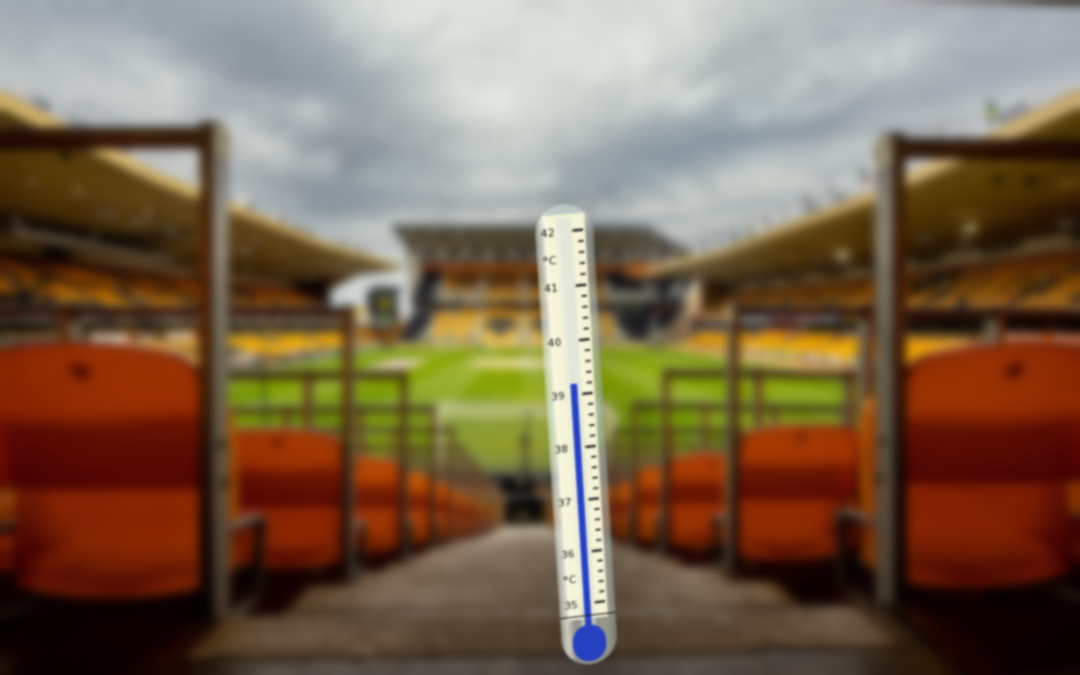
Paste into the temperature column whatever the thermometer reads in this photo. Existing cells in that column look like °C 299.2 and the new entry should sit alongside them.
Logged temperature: °C 39.2
